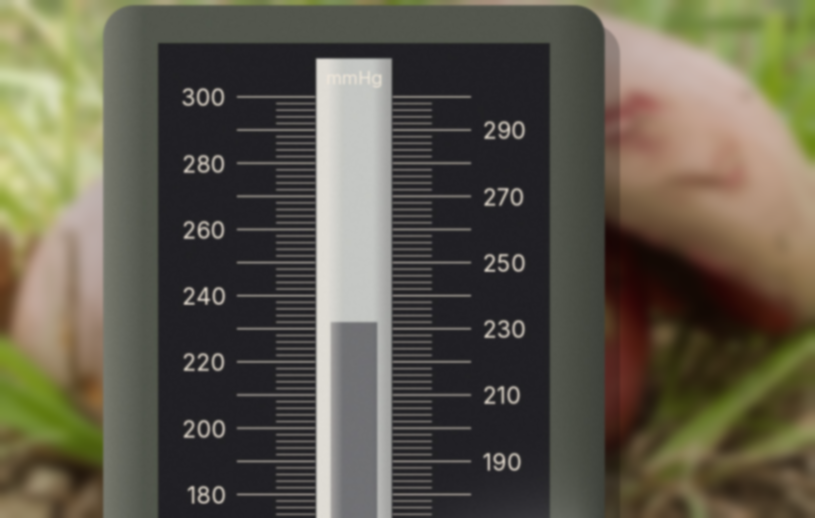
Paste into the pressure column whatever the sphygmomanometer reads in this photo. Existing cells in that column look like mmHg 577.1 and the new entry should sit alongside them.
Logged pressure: mmHg 232
